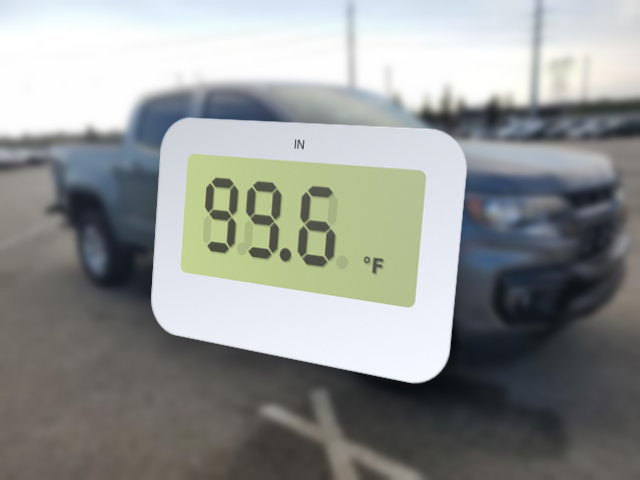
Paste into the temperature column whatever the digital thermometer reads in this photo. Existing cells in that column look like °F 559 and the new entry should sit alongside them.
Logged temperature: °F 99.6
